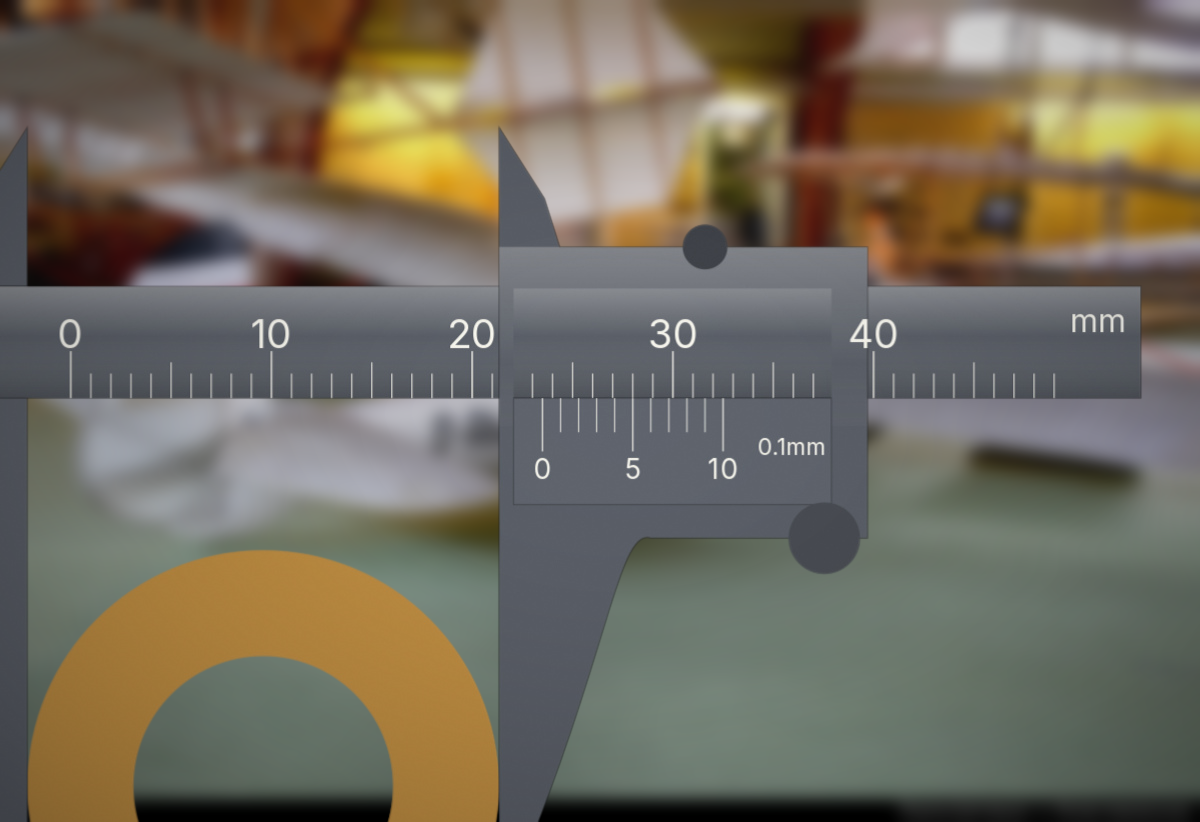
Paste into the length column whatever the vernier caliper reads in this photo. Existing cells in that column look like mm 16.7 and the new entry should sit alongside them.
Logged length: mm 23.5
